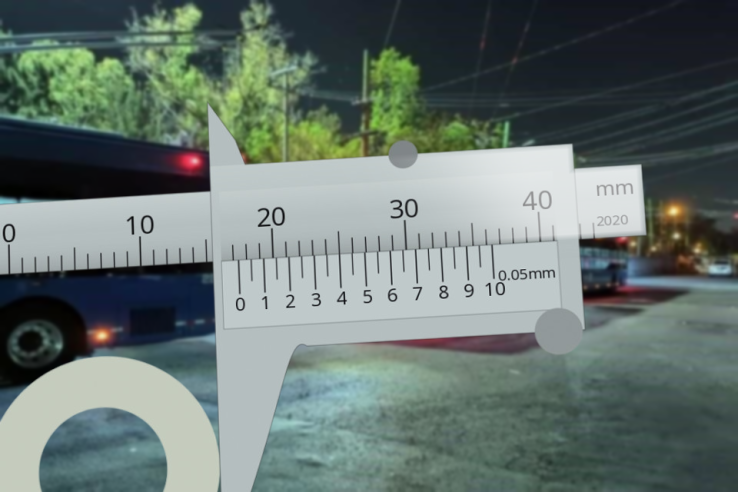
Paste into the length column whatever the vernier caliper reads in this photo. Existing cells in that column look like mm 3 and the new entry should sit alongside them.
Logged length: mm 17.4
